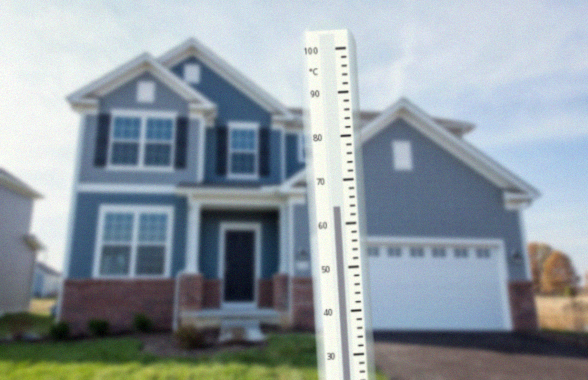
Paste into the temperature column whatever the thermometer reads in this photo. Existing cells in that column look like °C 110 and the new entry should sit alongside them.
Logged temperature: °C 64
